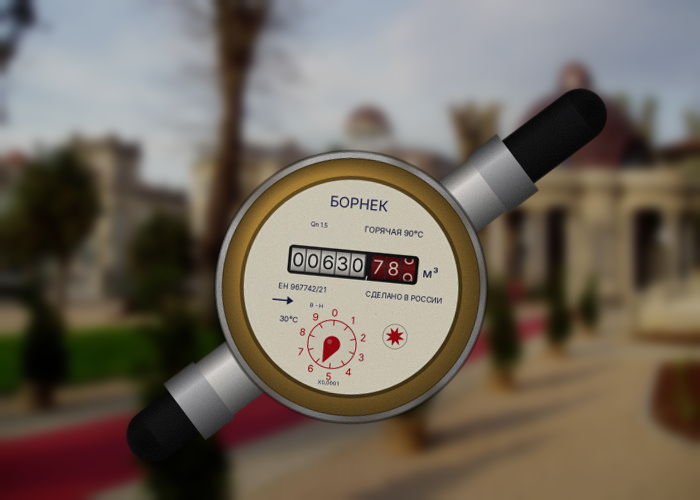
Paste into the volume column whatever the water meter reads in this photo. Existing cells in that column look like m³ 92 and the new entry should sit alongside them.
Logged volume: m³ 630.7885
